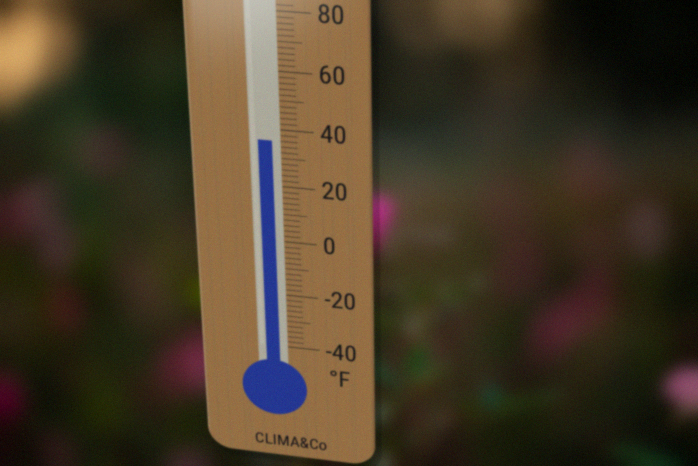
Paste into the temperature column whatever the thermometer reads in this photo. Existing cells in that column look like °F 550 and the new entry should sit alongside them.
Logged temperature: °F 36
